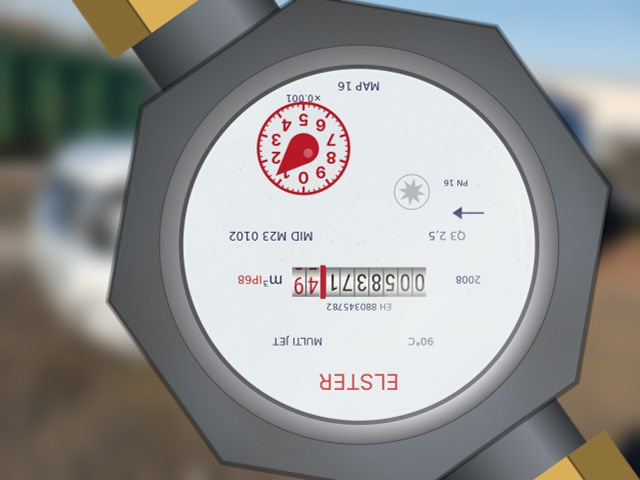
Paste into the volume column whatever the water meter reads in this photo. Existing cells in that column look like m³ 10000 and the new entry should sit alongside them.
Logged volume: m³ 58371.491
